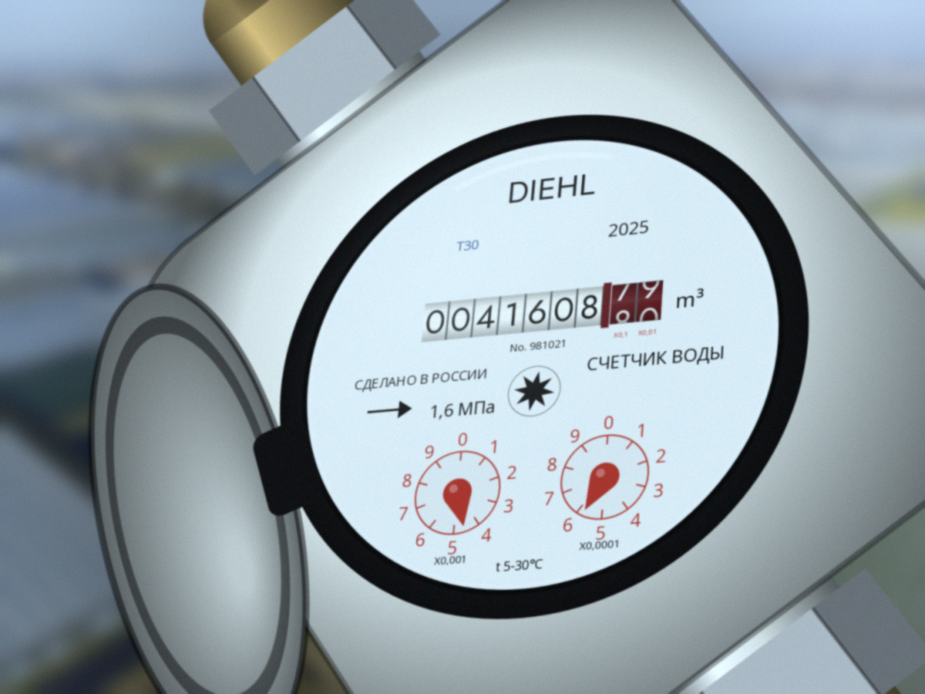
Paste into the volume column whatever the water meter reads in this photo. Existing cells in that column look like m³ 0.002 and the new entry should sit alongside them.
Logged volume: m³ 41608.7945
